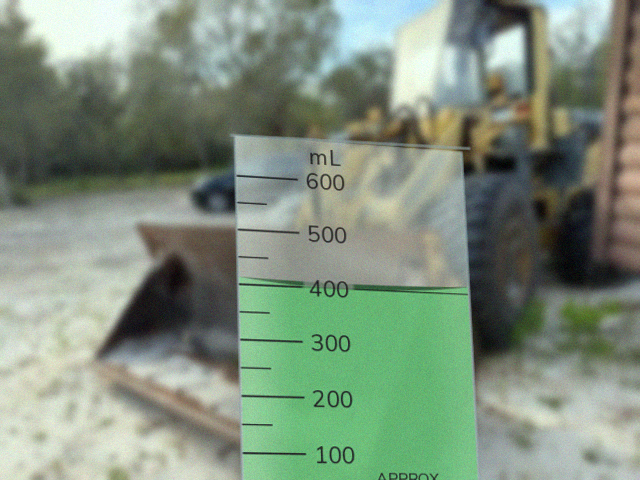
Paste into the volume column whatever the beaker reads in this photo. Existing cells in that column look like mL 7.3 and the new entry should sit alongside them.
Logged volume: mL 400
